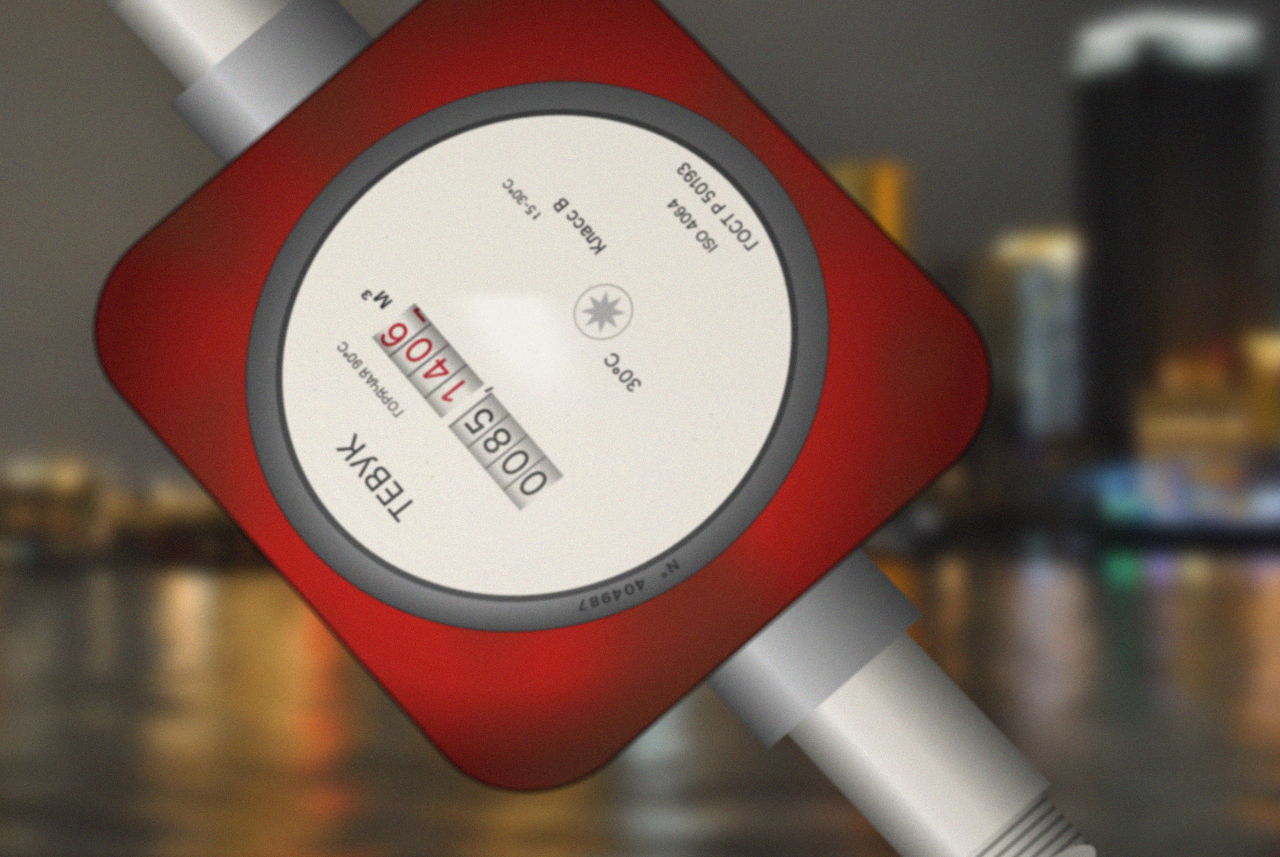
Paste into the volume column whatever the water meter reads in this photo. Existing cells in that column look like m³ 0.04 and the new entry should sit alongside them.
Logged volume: m³ 85.1406
